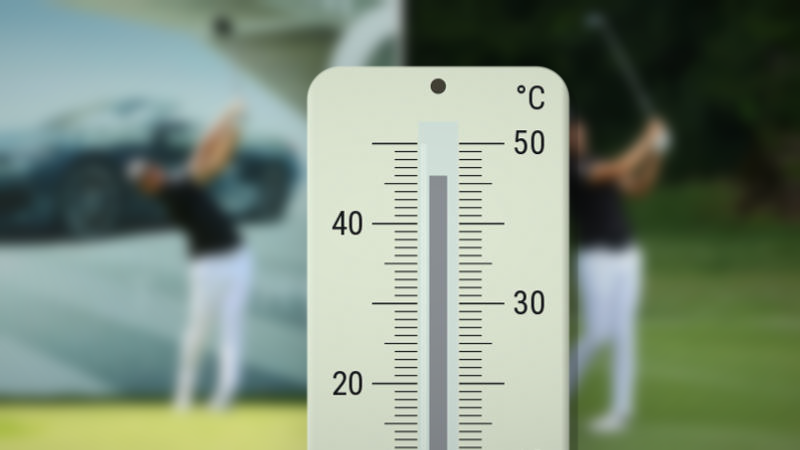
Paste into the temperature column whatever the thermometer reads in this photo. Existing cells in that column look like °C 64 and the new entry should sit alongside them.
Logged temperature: °C 46
